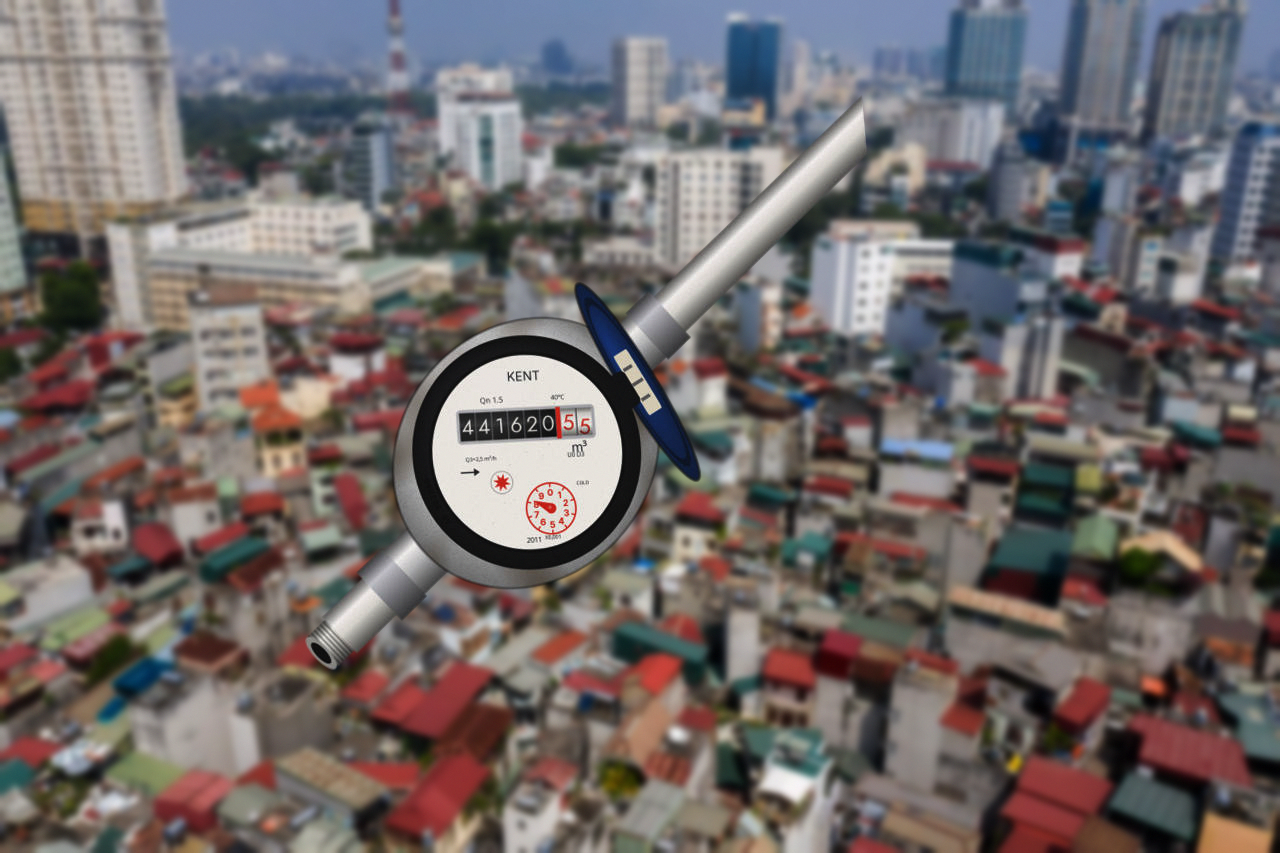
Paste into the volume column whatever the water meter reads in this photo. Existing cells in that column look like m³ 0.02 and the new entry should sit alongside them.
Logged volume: m³ 441620.548
